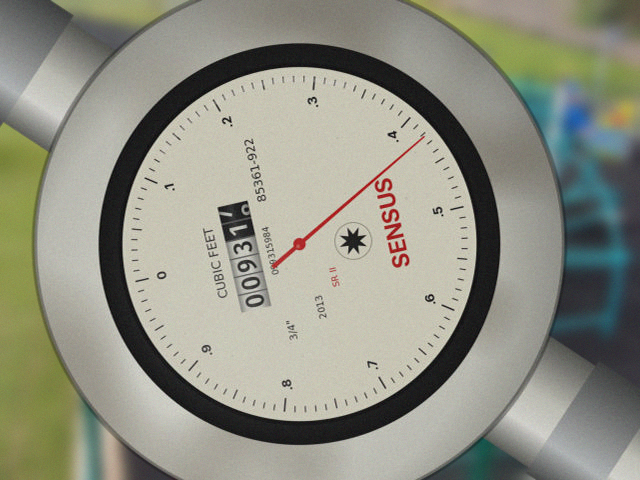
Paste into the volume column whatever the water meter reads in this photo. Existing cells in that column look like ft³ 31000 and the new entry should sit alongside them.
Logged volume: ft³ 9317.42
